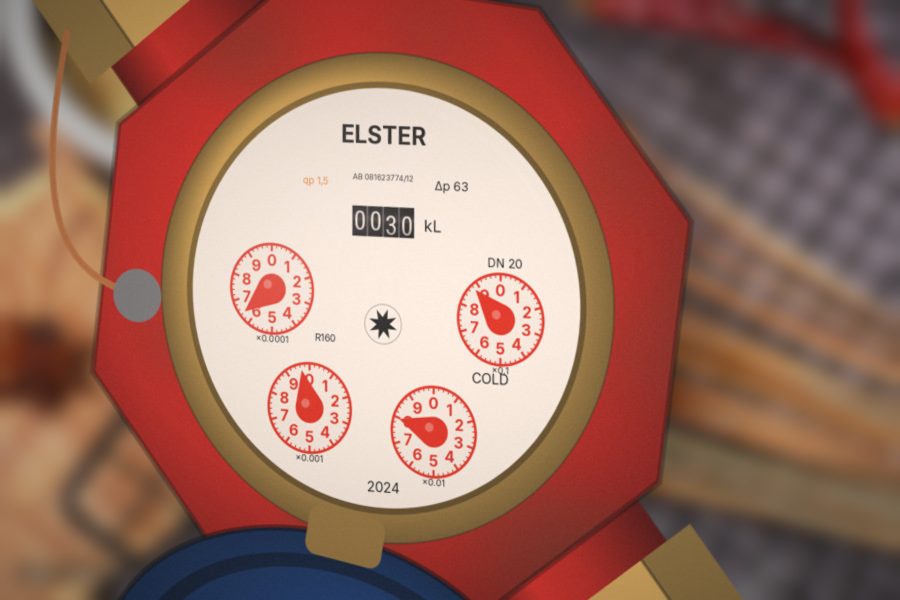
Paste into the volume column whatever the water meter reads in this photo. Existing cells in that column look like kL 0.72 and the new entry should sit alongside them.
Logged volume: kL 29.8796
